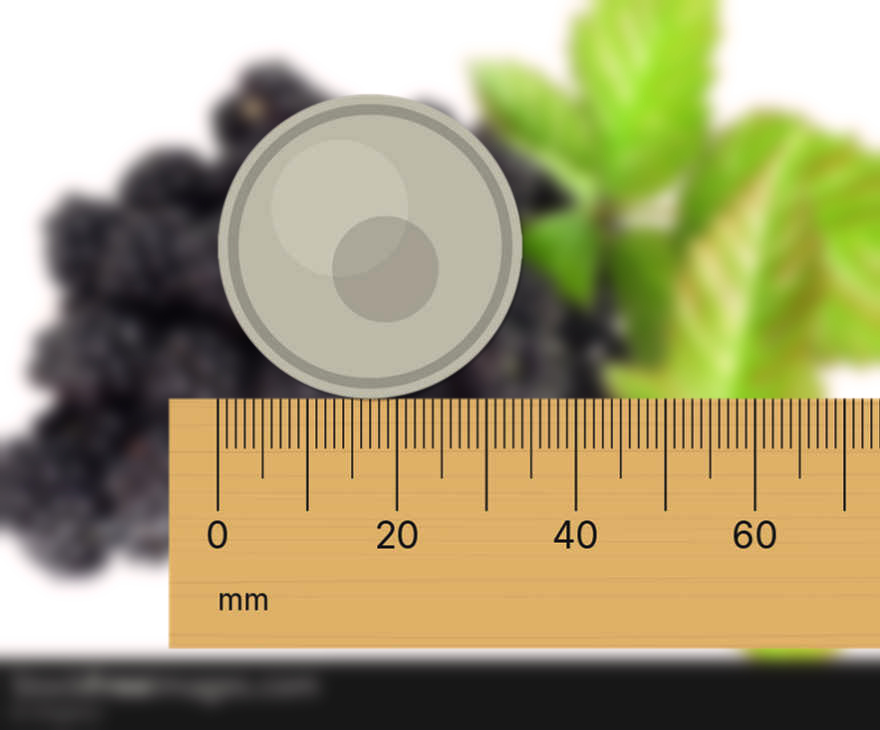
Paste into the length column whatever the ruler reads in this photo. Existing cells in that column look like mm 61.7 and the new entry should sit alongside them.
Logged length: mm 34
